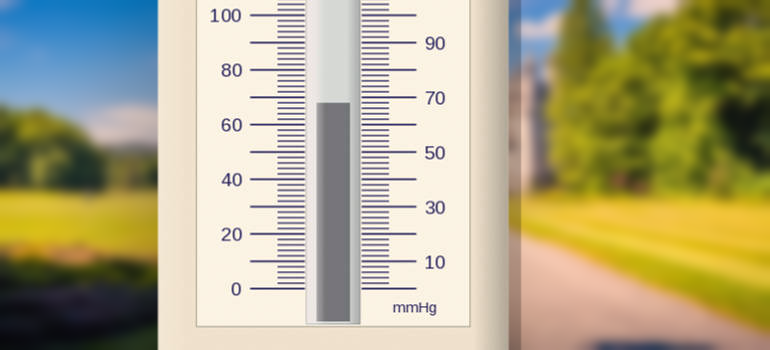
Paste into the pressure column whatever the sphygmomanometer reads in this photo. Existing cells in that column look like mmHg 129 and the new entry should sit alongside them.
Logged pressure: mmHg 68
